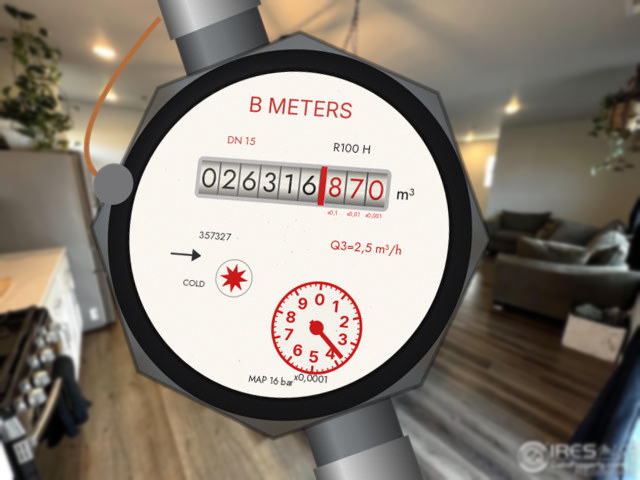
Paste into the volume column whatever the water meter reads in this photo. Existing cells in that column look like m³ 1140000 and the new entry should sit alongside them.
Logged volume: m³ 26316.8703
